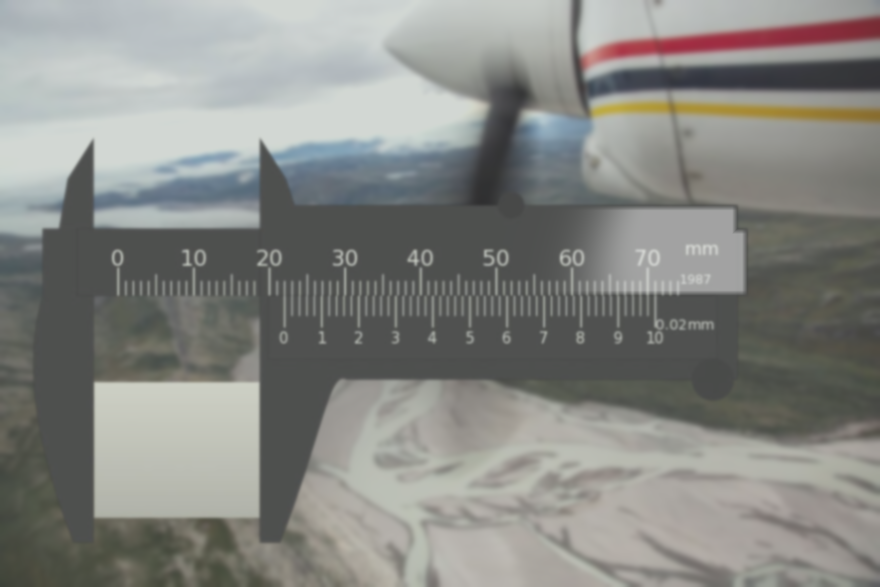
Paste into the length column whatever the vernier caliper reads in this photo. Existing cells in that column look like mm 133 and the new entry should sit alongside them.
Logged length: mm 22.0
